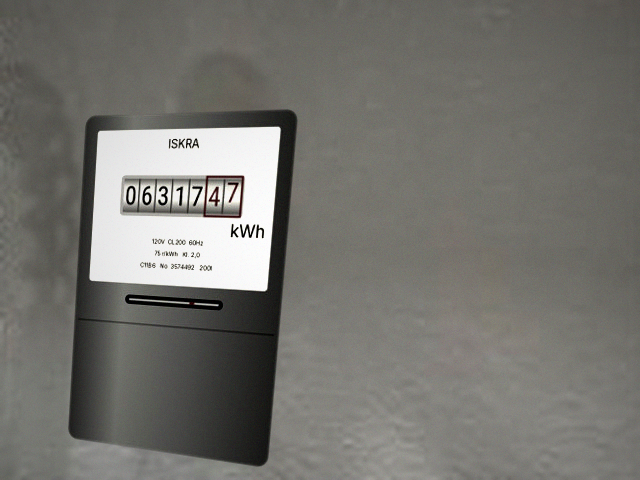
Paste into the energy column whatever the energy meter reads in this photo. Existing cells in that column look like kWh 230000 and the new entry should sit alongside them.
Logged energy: kWh 6317.47
